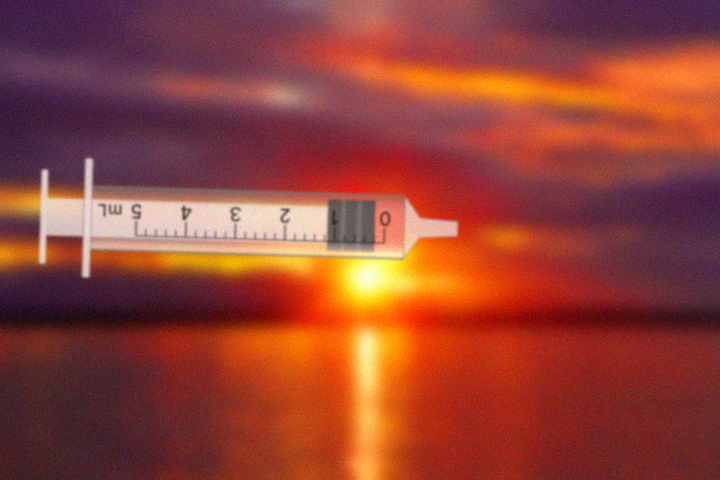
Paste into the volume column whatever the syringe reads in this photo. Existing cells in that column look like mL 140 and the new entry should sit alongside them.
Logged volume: mL 0.2
